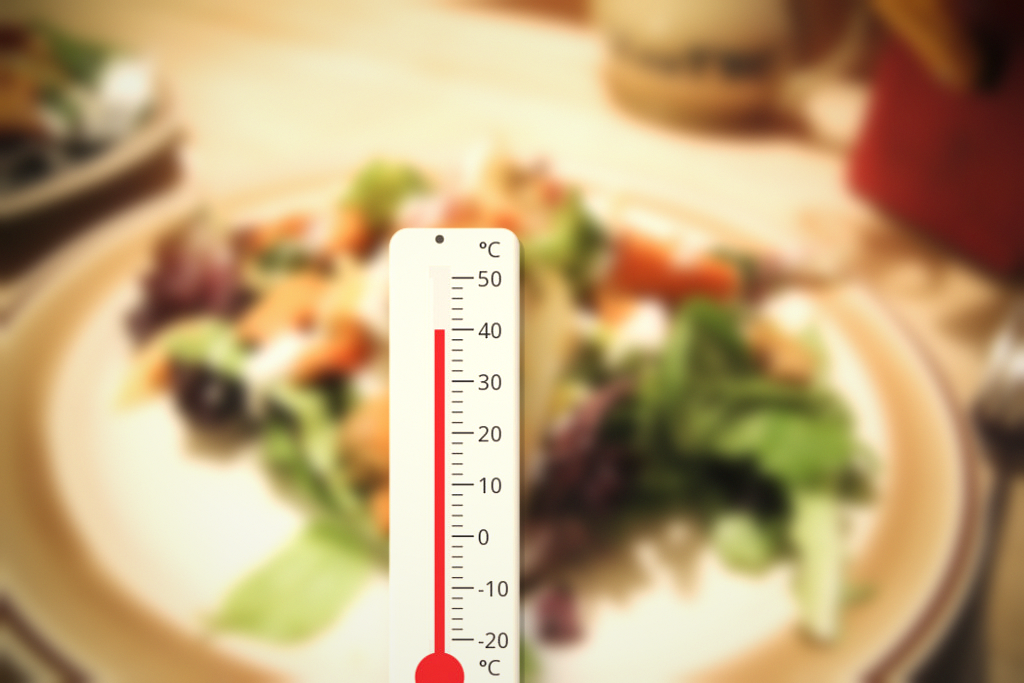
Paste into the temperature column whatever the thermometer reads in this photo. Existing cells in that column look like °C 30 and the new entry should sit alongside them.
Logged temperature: °C 40
